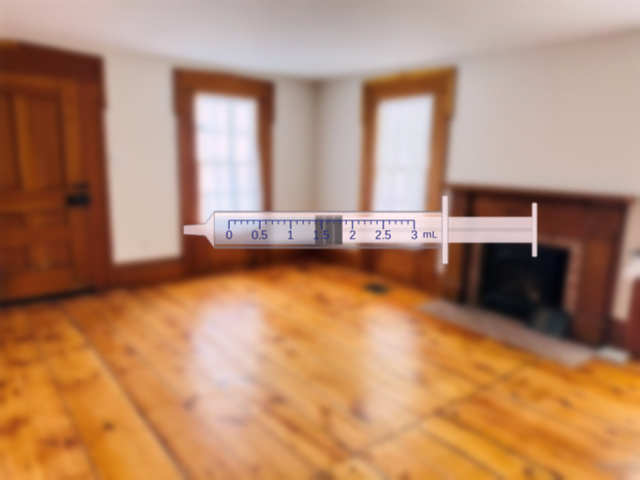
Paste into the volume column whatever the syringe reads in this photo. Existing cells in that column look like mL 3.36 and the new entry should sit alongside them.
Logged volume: mL 1.4
